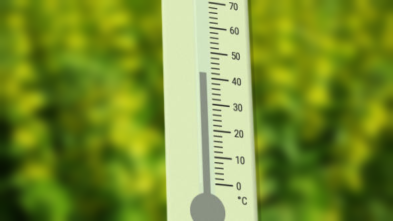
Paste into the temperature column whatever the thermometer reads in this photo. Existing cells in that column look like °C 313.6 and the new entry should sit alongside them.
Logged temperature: °C 42
